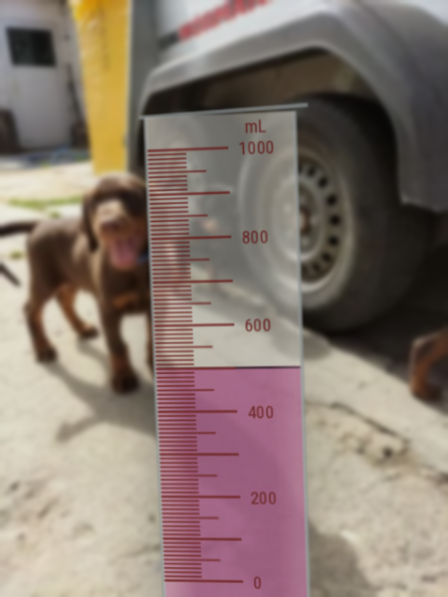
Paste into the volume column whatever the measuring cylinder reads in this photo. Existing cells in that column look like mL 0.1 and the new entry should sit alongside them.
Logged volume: mL 500
